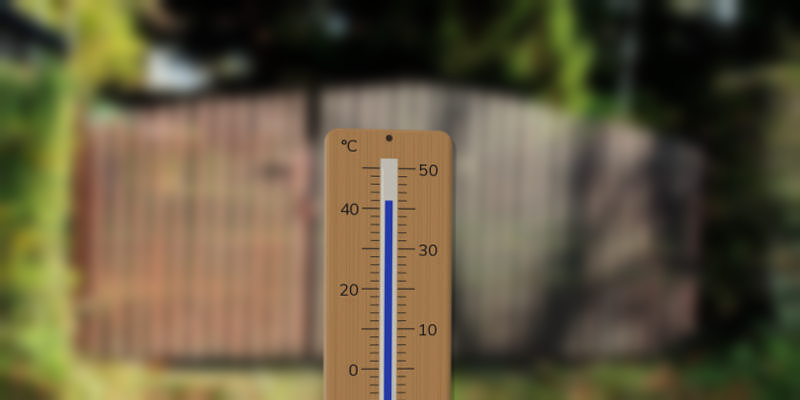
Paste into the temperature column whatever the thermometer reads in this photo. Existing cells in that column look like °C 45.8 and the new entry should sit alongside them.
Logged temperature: °C 42
